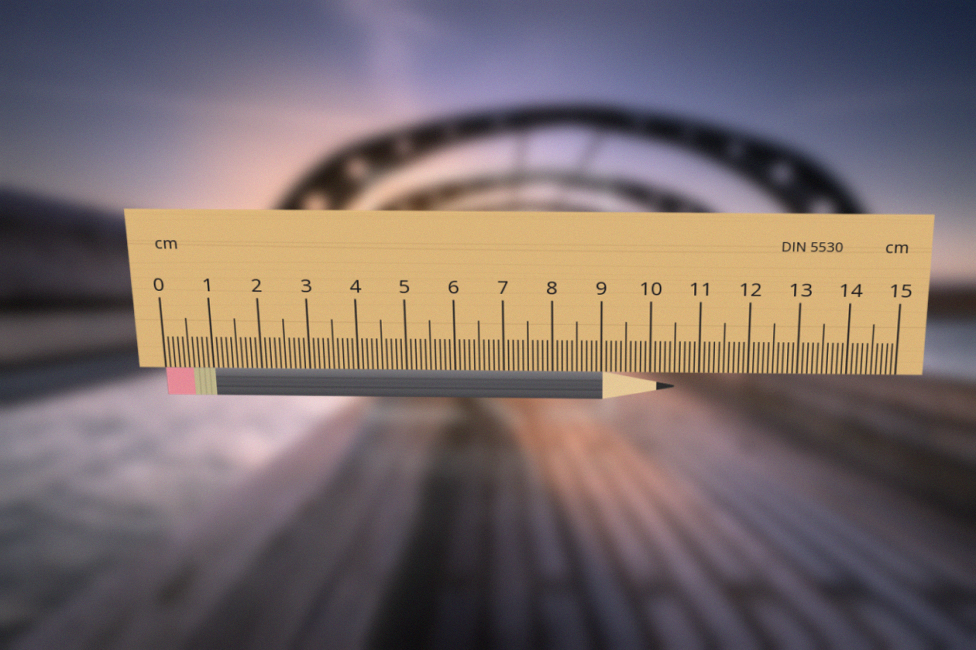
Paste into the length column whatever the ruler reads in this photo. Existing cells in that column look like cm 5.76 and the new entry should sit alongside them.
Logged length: cm 10.5
